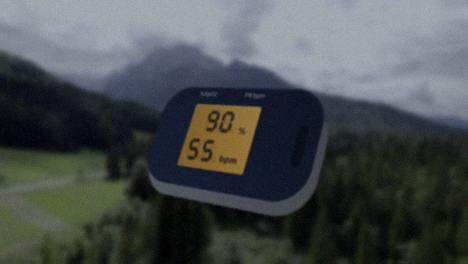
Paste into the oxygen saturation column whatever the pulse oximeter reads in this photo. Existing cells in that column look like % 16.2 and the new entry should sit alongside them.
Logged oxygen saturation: % 90
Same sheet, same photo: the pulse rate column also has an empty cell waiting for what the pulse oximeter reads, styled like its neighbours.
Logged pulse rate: bpm 55
